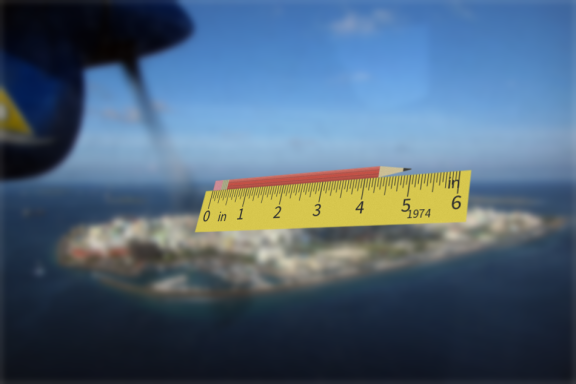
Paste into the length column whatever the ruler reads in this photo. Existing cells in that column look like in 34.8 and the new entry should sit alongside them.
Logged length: in 5
